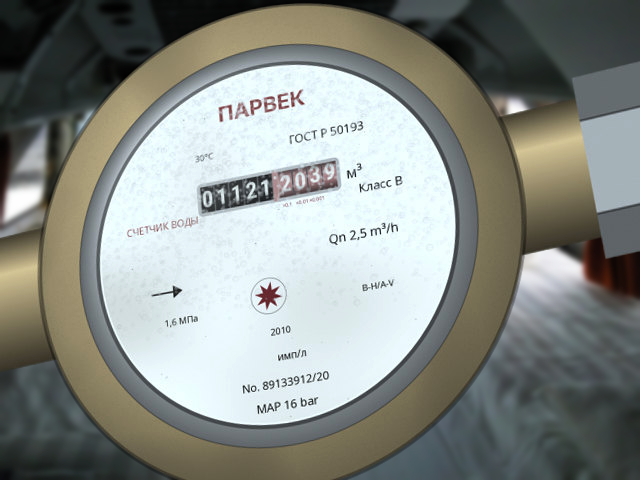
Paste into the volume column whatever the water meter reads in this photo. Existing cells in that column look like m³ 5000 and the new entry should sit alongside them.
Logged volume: m³ 1121.2039
